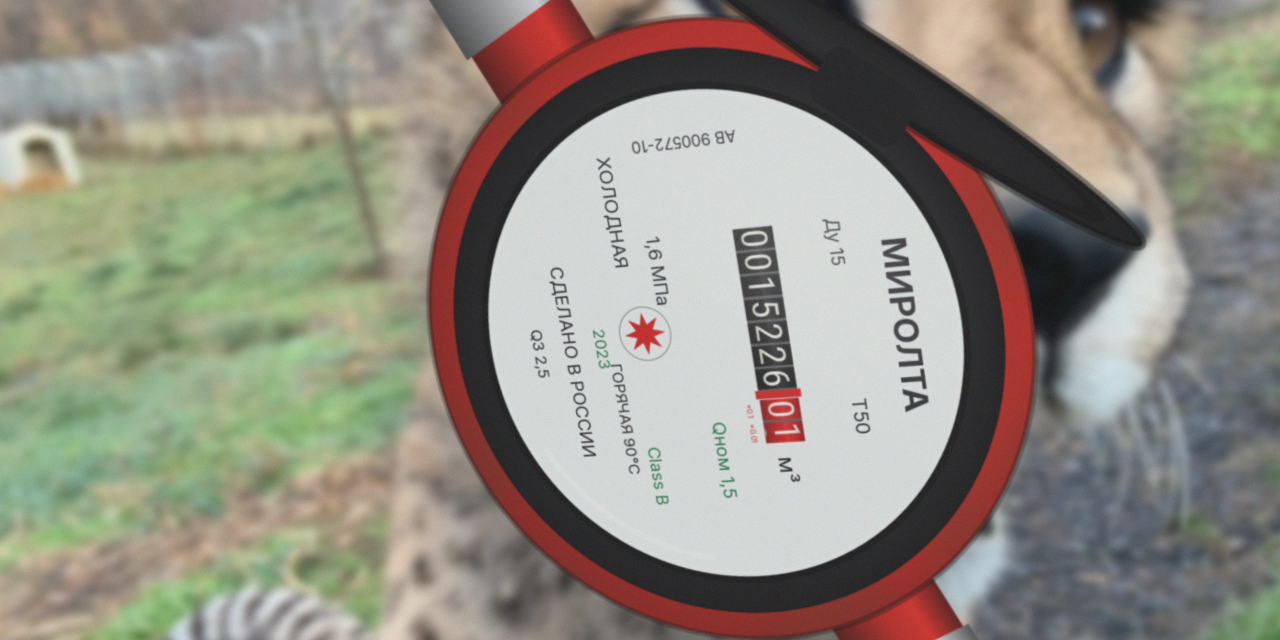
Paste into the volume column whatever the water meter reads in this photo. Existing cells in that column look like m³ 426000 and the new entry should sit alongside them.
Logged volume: m³ 15226.01
